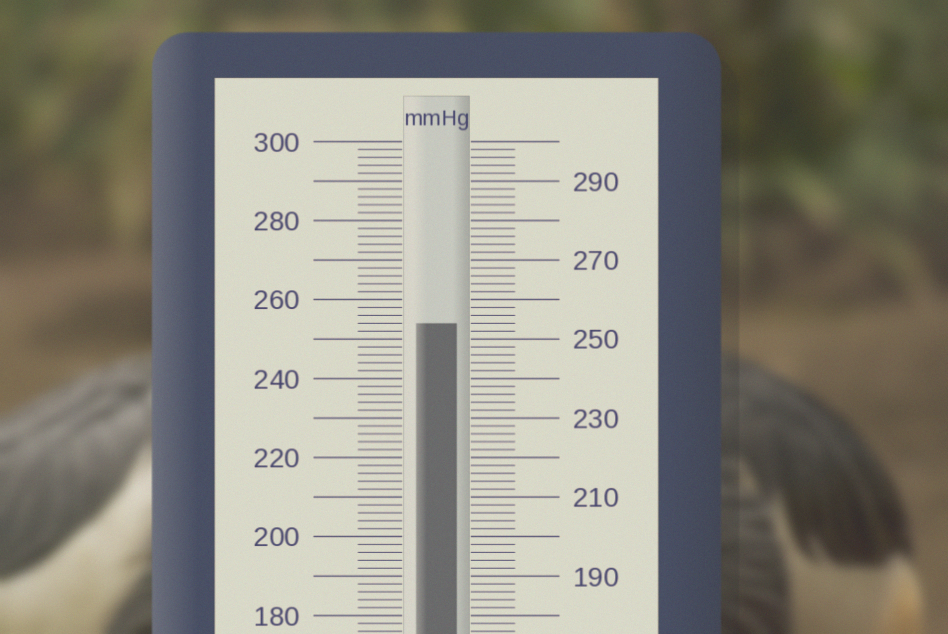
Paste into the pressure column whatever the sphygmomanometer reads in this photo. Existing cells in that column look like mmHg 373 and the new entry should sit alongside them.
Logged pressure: mmHg 254
